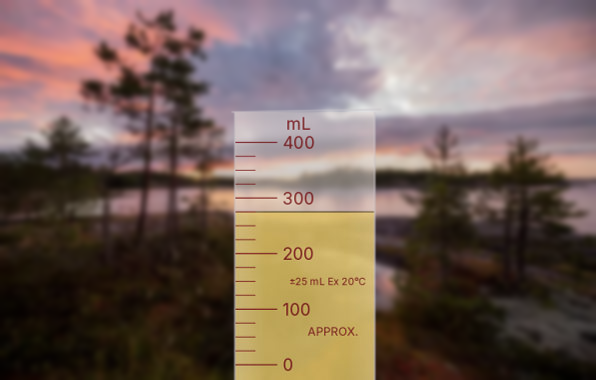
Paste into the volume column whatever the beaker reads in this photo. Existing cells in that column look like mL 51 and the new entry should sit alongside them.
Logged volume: mL 275
